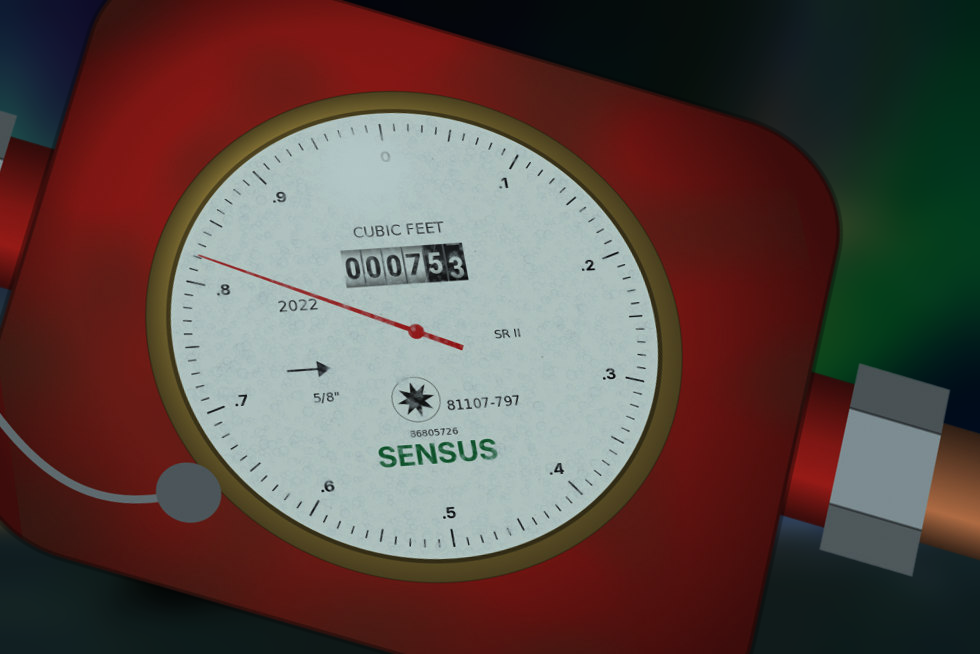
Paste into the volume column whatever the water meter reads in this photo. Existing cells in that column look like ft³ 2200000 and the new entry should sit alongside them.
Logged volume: ft³ 752.82
